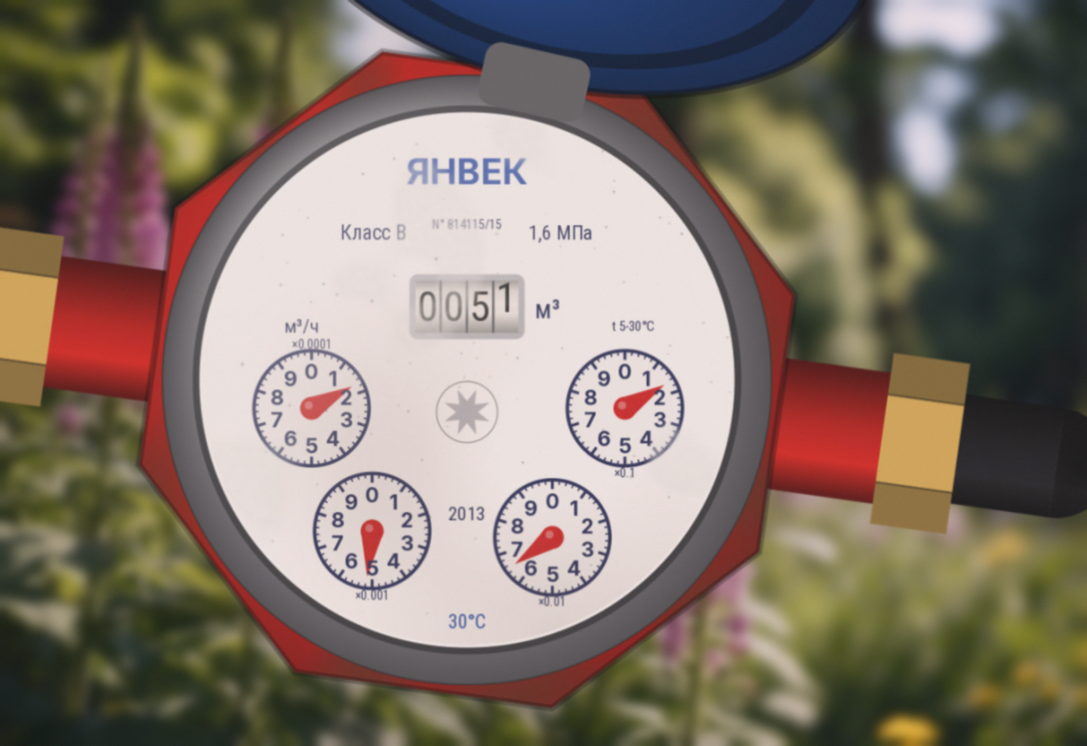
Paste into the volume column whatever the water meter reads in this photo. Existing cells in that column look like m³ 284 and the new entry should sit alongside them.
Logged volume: m³ 51.1651
